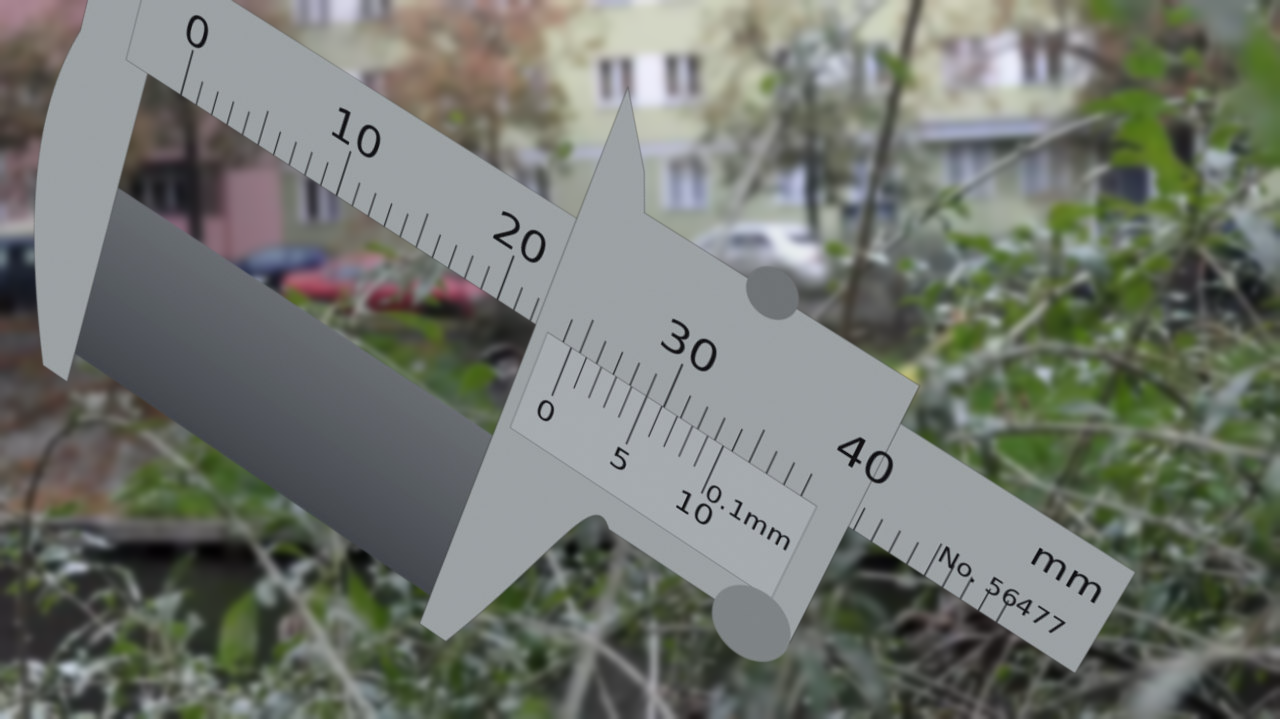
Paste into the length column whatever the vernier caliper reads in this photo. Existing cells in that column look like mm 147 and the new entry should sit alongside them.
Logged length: mm 24.5
